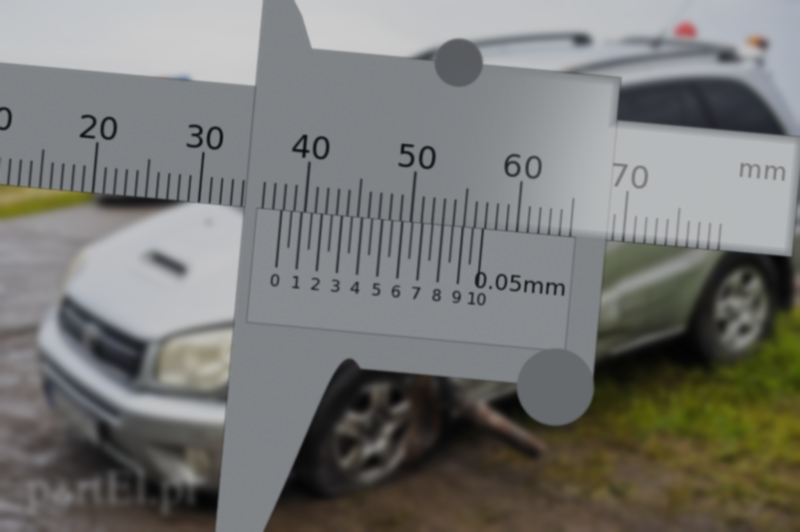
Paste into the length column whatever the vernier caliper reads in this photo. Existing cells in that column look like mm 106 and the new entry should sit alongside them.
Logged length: mm 37.8
